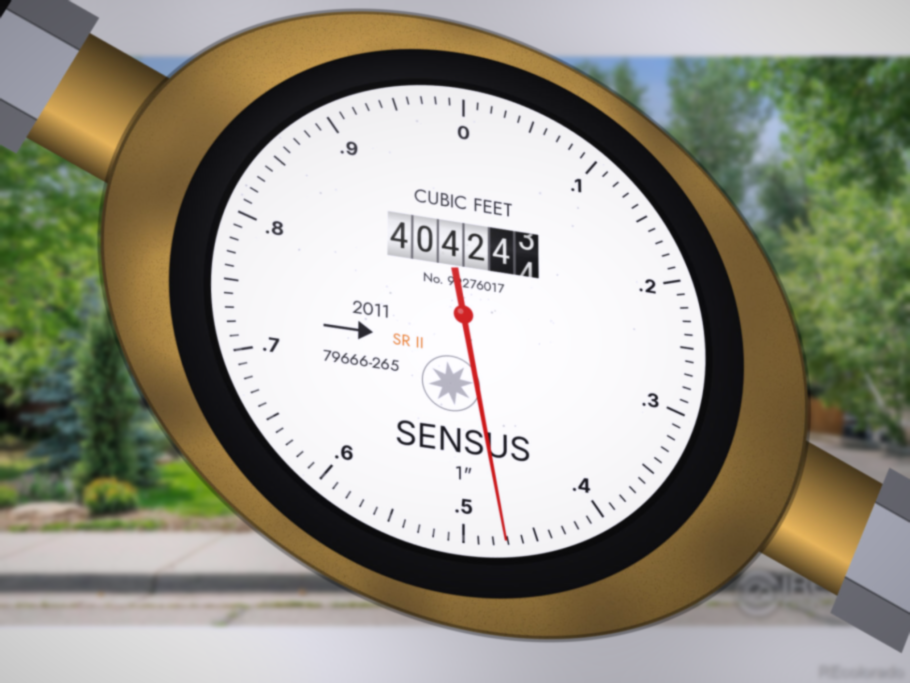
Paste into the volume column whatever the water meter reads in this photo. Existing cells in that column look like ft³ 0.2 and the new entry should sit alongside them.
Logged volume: ft³ 404243.47
